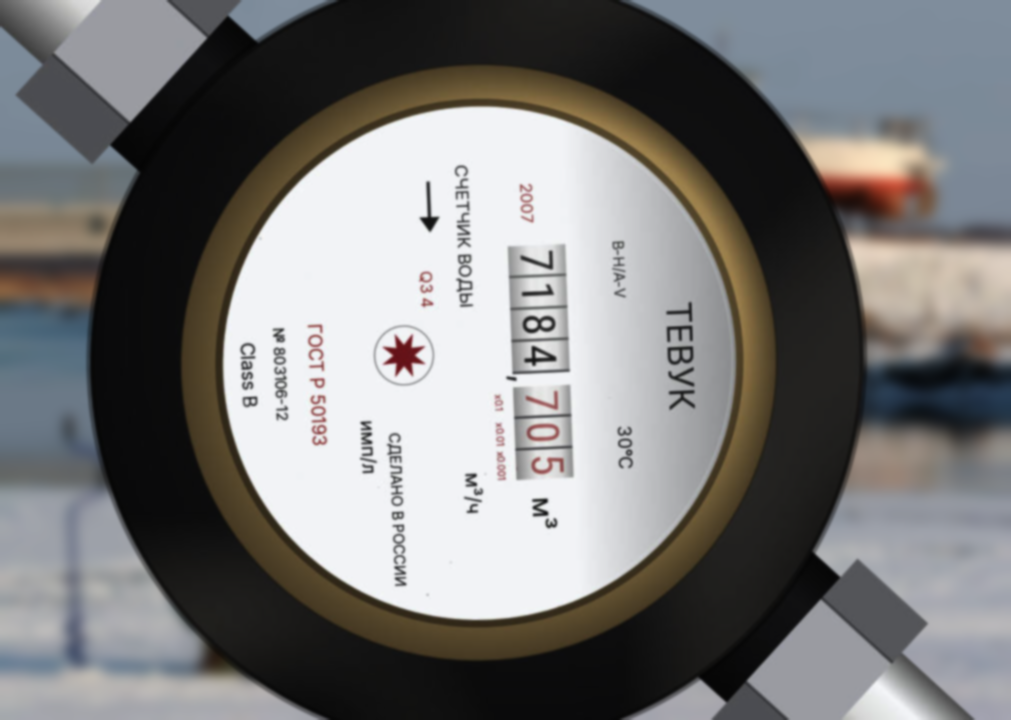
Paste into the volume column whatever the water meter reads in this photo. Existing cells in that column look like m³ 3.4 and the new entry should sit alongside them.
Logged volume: m³ 7184.705
